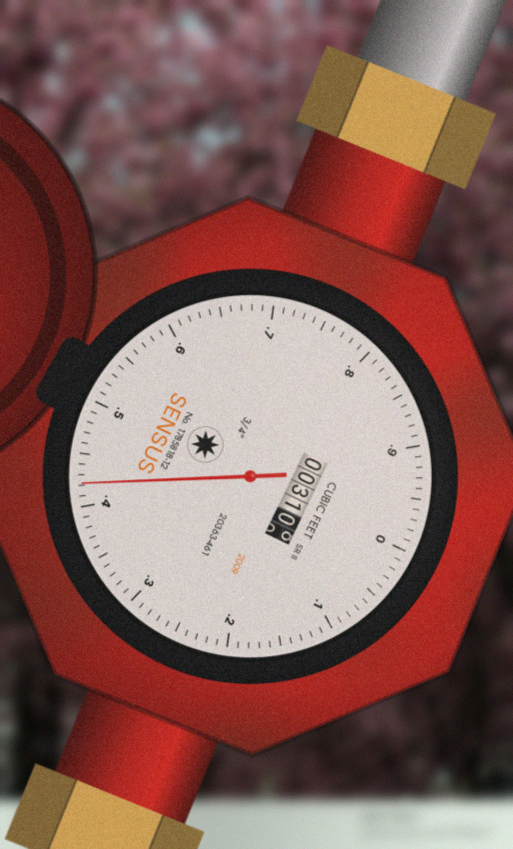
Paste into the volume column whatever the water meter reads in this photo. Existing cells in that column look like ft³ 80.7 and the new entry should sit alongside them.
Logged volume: ft³ 3108.42
